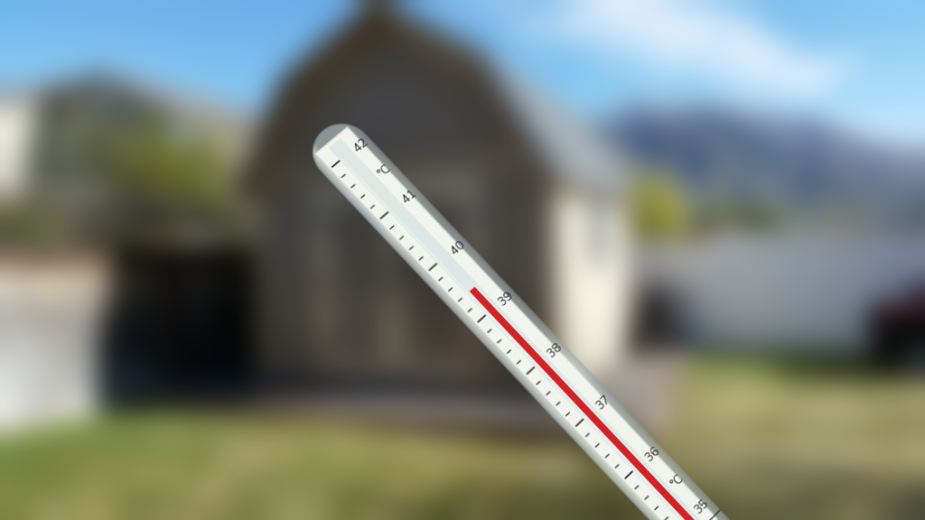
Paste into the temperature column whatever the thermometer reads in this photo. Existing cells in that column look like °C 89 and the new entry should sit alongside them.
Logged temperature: °C 39.4
